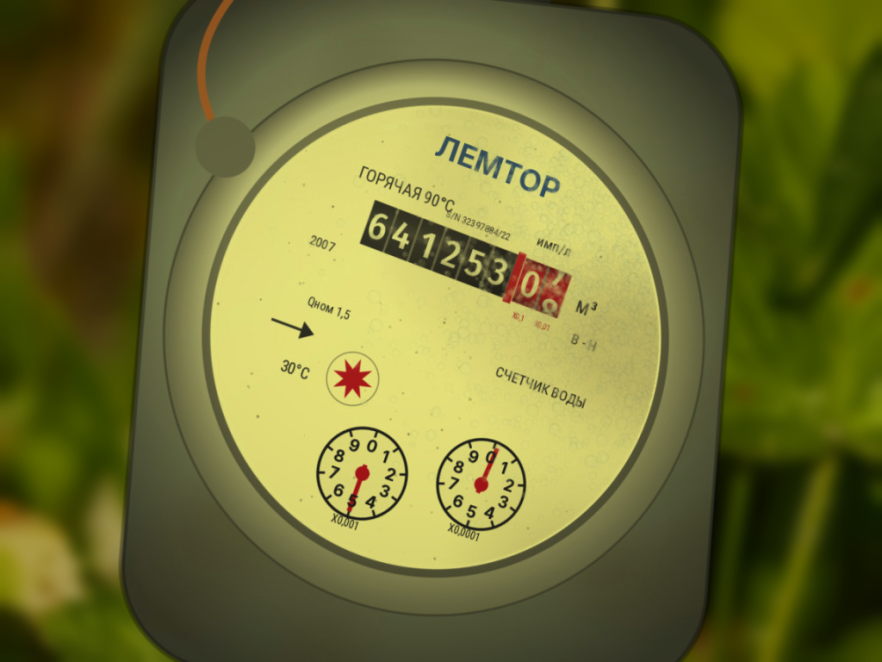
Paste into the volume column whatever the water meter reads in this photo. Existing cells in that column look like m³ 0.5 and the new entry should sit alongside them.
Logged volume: m³ 641253.0750
